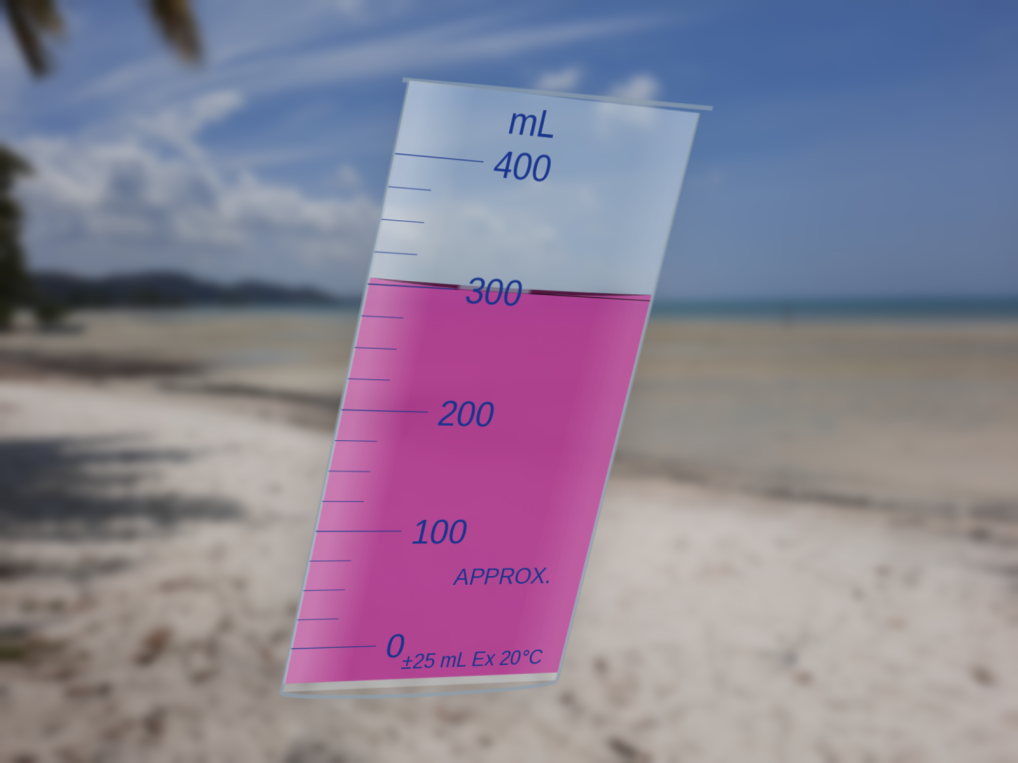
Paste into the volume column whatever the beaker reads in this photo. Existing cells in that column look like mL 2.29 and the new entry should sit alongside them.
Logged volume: mL 300
